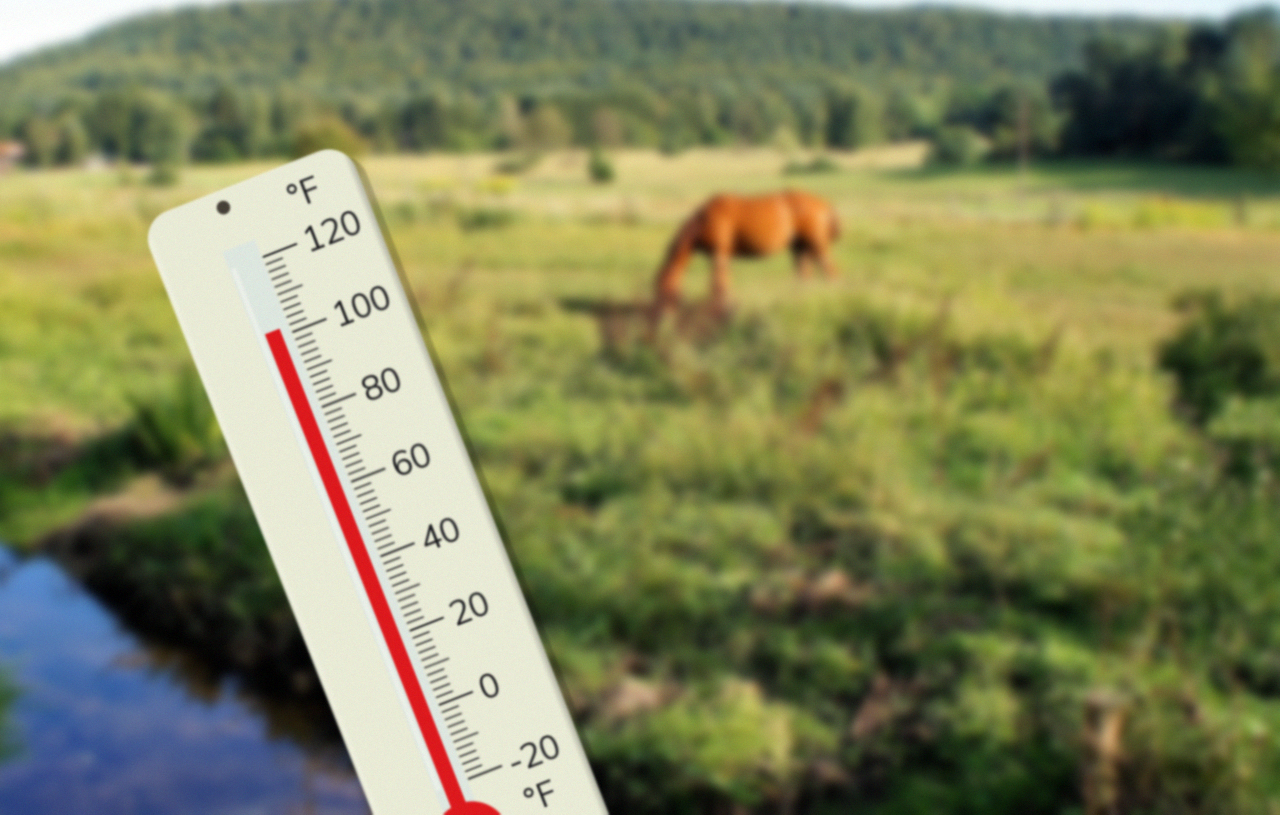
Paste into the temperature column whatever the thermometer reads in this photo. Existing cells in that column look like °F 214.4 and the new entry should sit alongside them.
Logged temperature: °F 102
